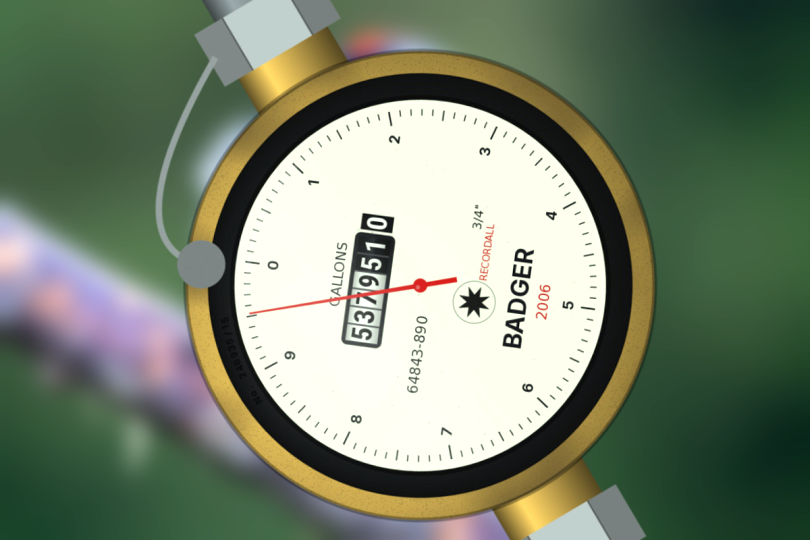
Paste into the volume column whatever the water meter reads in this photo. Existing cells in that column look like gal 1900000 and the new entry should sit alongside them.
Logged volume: gal 5379509.5
